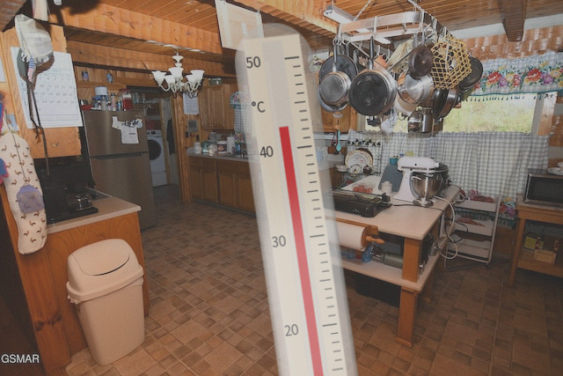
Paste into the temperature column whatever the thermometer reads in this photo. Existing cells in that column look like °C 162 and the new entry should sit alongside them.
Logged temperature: °C 42.5
